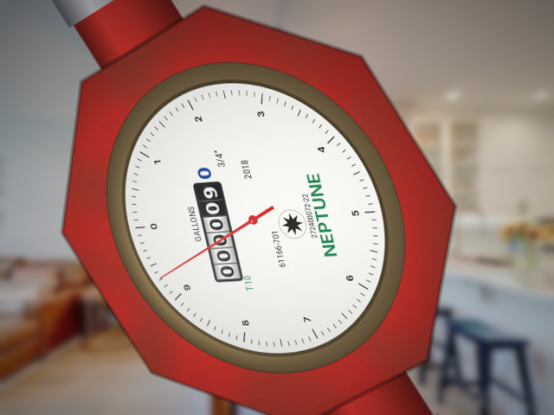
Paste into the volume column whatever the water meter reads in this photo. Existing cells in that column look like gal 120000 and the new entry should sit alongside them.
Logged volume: gal 89.3
